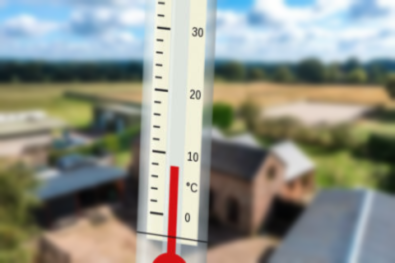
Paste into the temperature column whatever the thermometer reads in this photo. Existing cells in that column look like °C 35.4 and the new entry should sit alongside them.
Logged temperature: °C 8
